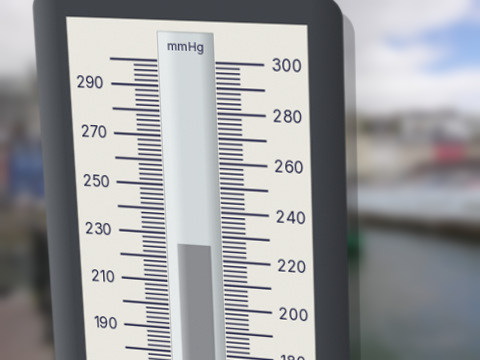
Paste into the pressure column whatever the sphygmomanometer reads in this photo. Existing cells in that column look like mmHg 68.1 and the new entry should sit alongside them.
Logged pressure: mmHg 226
